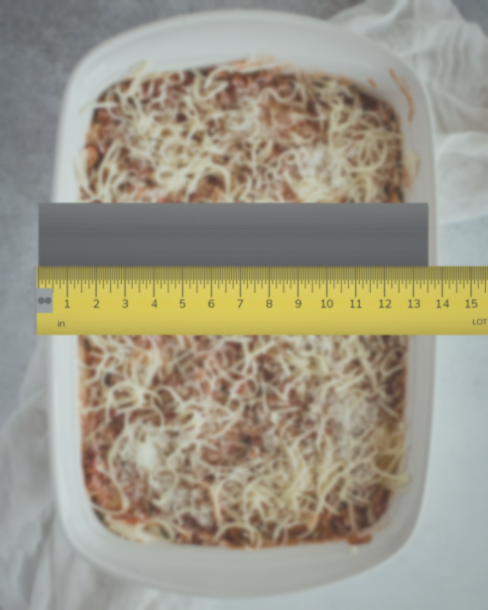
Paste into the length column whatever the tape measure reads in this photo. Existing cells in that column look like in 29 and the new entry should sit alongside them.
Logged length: in 13.5
